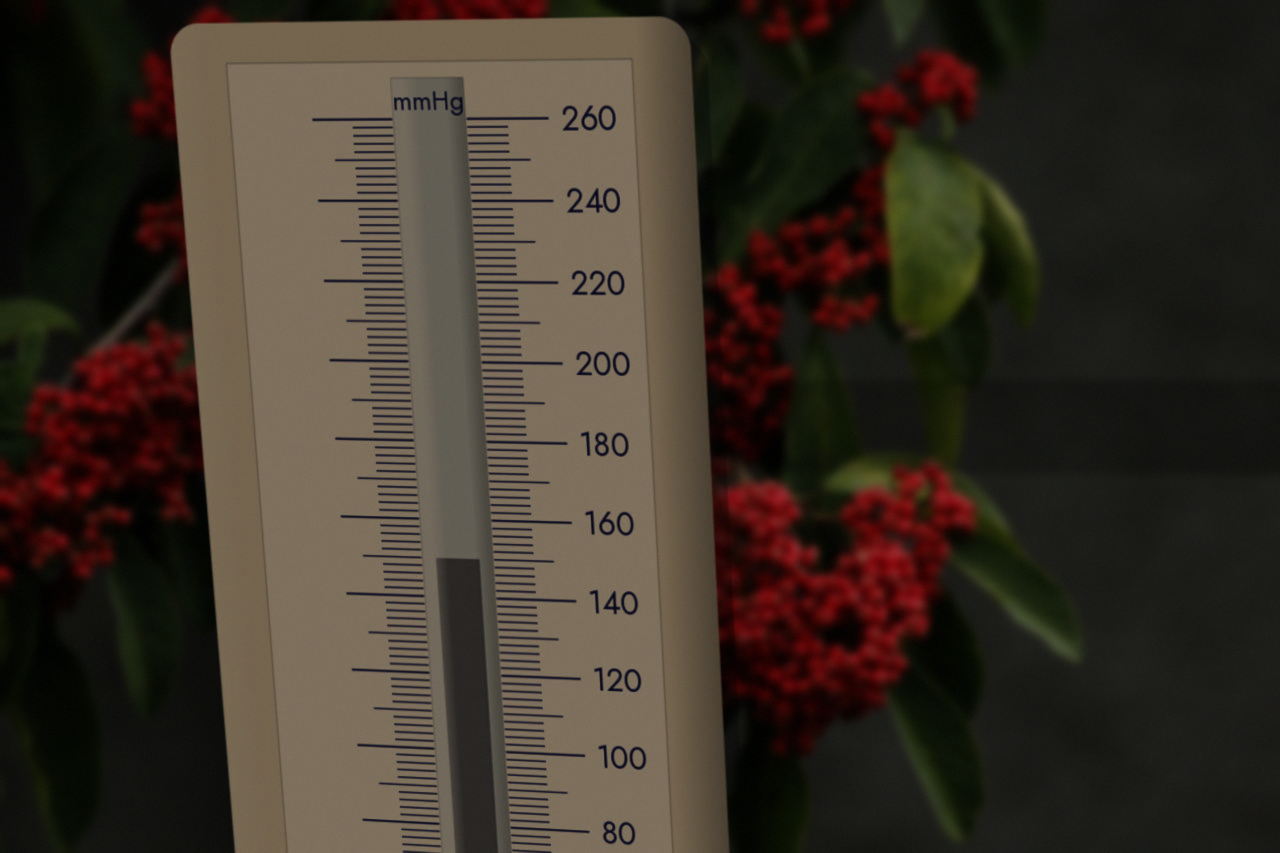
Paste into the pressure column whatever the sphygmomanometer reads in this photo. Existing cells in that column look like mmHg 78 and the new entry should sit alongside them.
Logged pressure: mmHg 150
